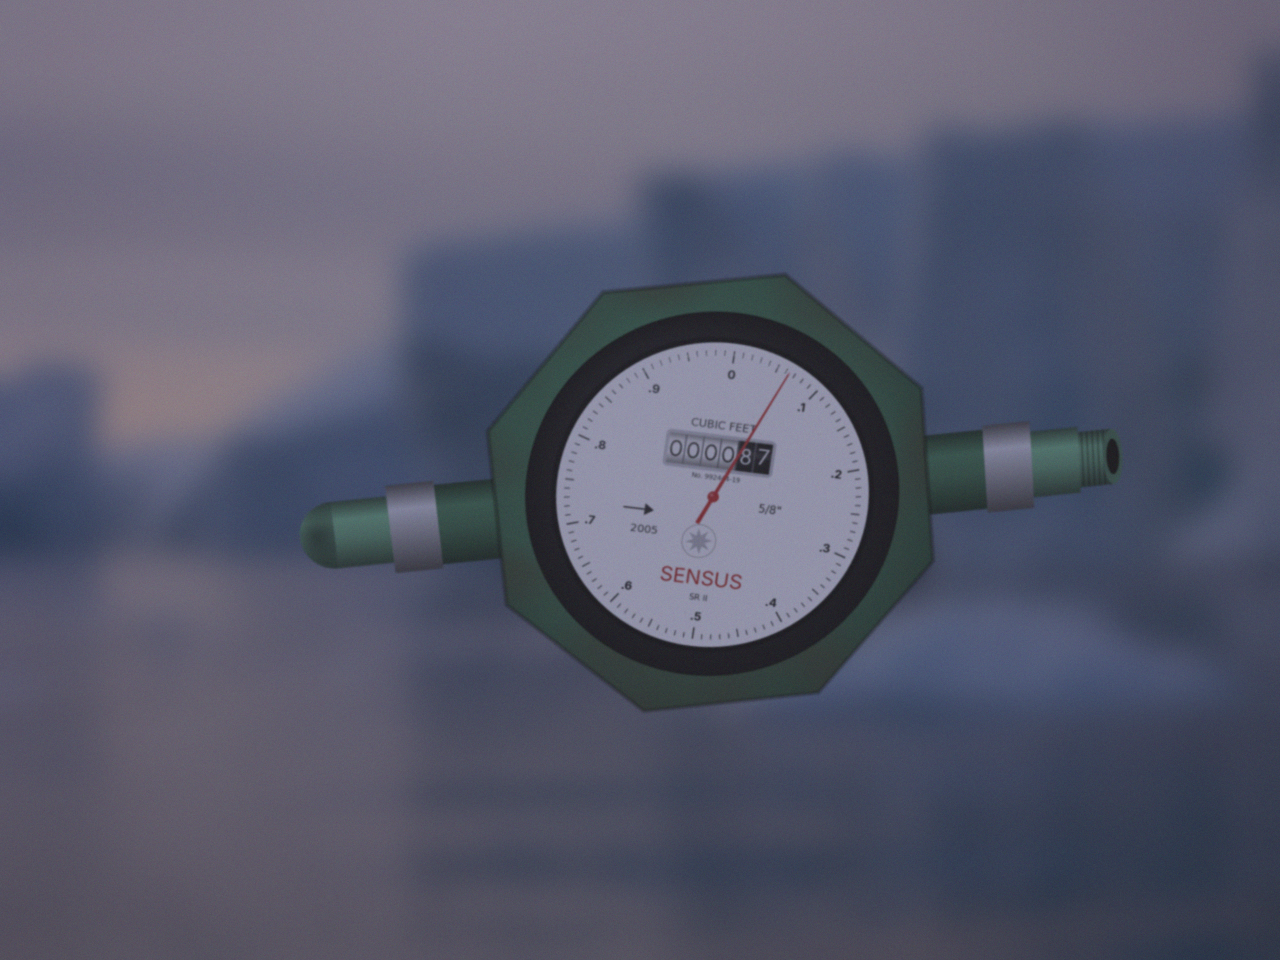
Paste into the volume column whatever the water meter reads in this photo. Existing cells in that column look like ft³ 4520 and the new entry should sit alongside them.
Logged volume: ft³ 87.06
